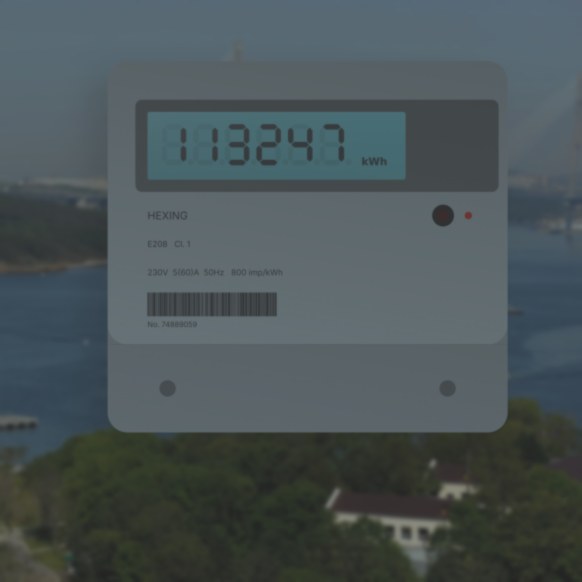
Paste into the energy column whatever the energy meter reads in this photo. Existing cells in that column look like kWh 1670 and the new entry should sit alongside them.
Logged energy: kWh 113247
